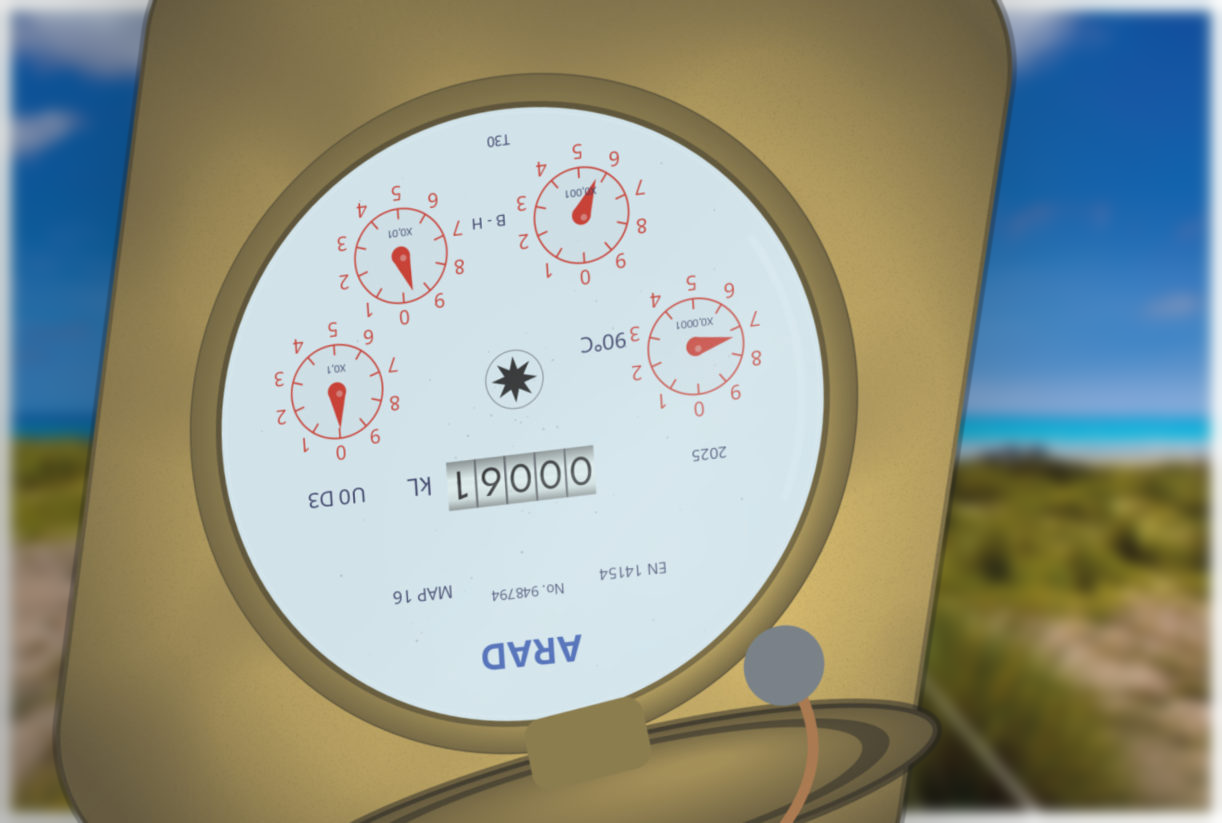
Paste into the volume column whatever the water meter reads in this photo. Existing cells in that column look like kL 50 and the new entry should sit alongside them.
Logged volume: kL 60.9957
